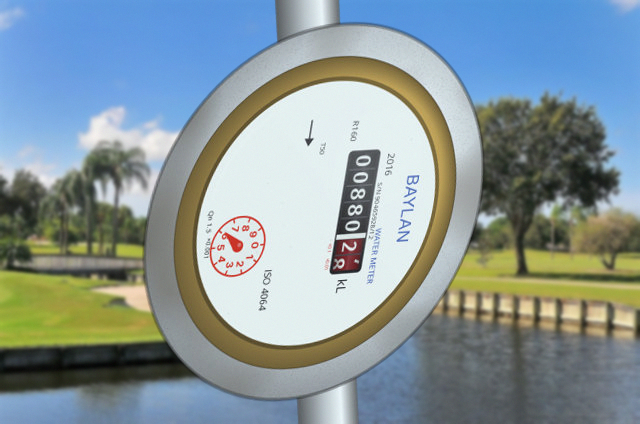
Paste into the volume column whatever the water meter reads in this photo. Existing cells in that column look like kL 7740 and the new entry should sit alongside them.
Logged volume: kL 880.276
